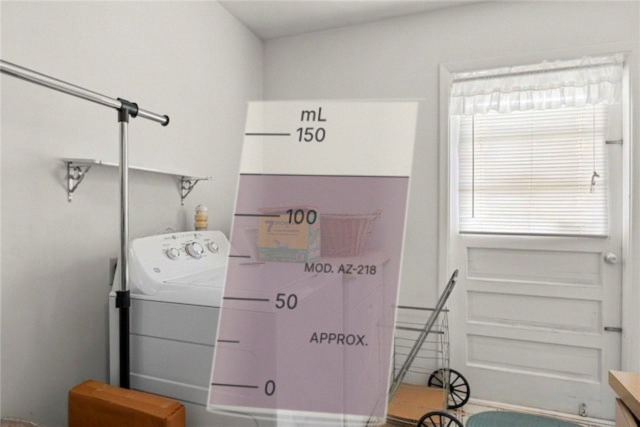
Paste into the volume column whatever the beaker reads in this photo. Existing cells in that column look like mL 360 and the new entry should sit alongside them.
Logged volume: mL 125
